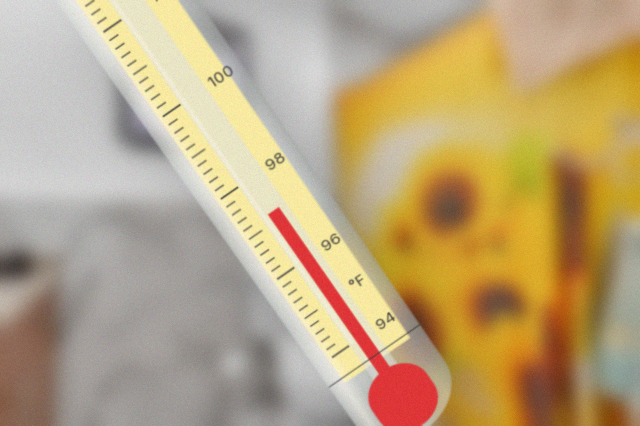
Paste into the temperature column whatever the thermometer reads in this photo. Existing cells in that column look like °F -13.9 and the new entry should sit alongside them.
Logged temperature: °F 97.2
